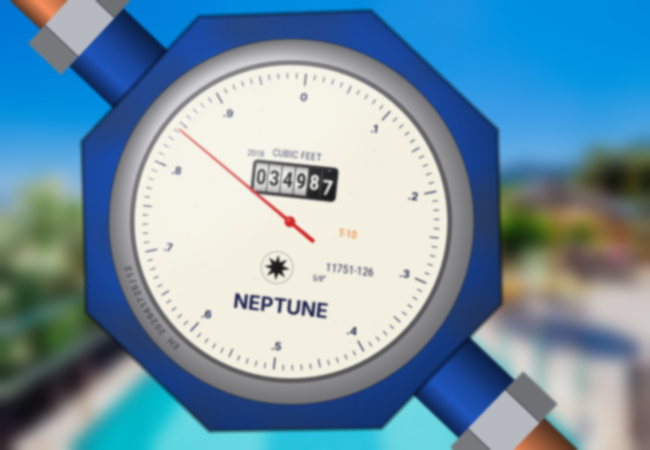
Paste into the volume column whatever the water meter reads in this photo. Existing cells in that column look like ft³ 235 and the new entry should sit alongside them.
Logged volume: ft³ 34986.84
